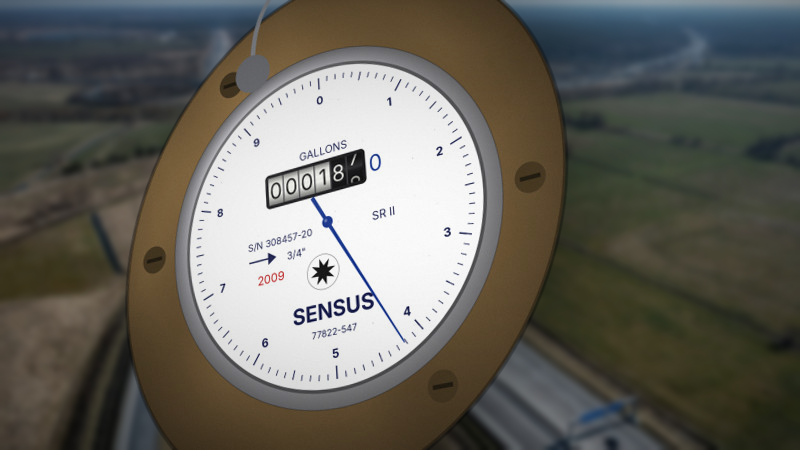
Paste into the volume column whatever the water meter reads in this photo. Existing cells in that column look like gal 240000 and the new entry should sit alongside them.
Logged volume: gal 1874.2
